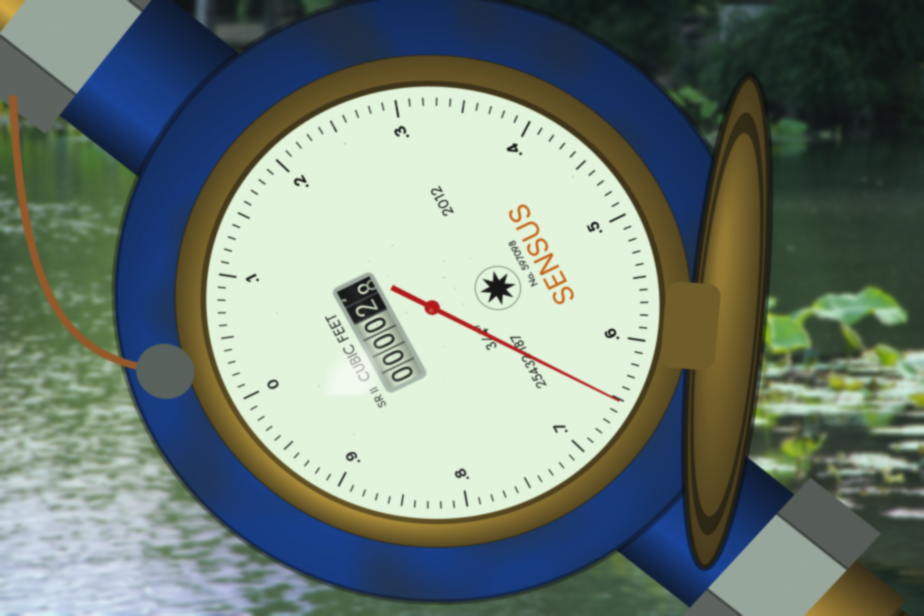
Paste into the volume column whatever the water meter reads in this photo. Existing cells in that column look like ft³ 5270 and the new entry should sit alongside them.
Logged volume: ft³ 27.65
